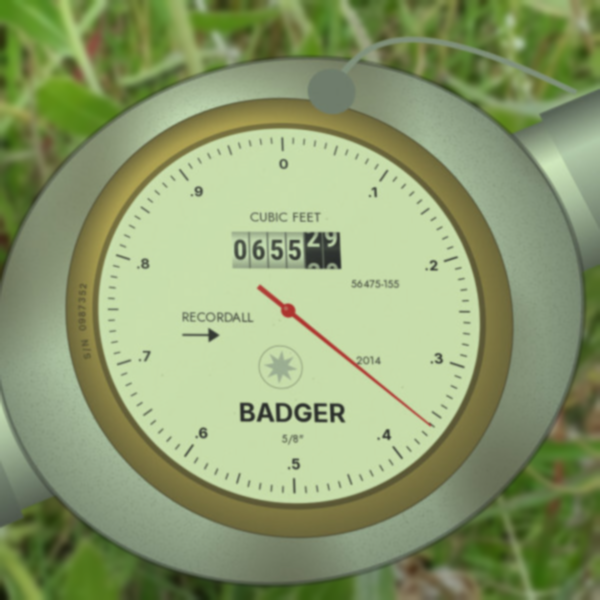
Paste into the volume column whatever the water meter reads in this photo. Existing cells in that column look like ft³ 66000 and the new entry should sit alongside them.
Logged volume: ft³ 65529.36
